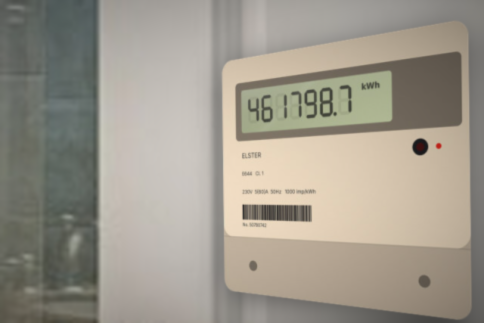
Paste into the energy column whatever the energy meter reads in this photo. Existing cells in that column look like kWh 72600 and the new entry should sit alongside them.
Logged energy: kWh 461798.7
